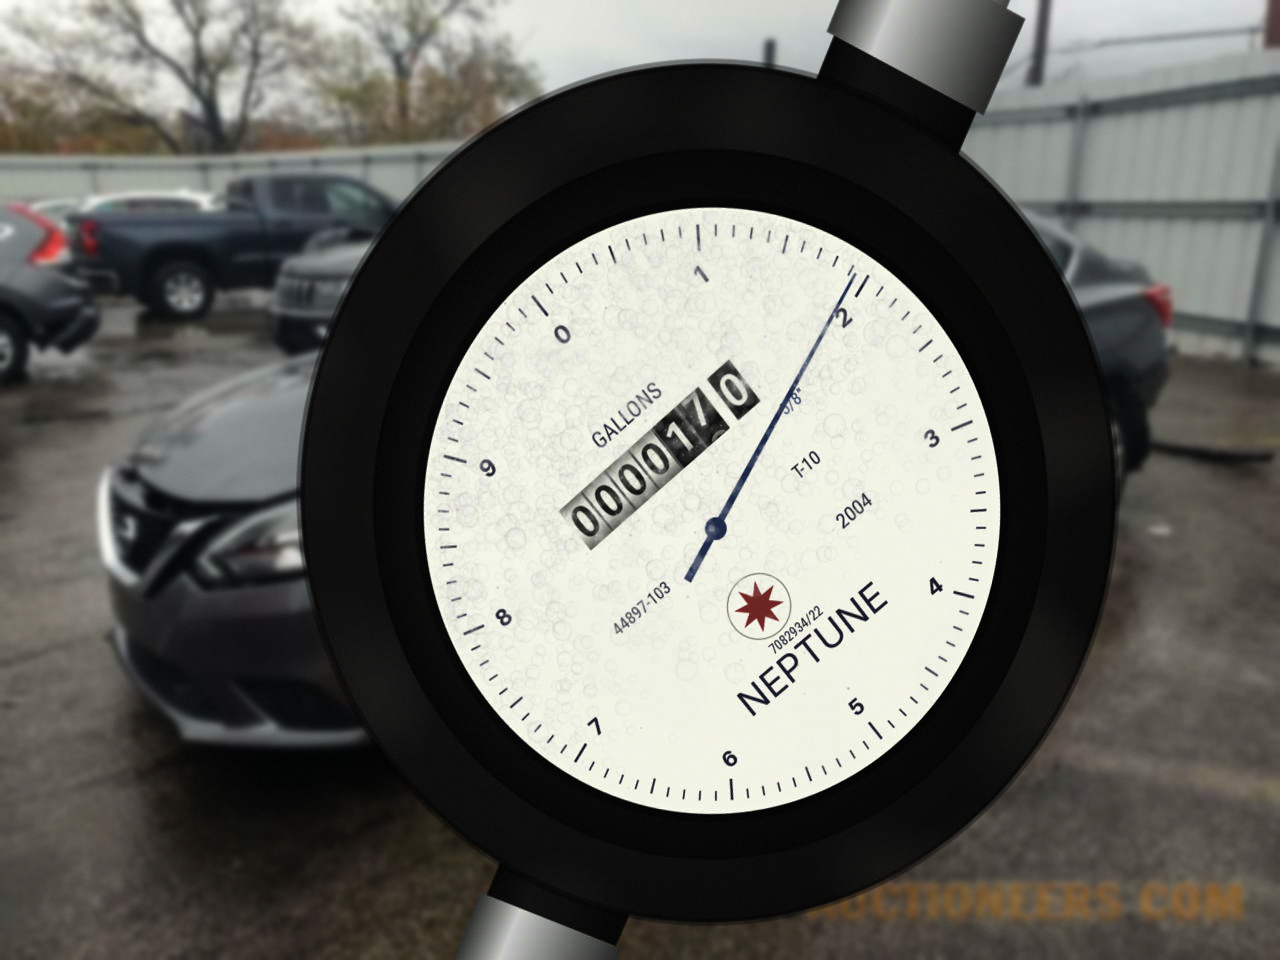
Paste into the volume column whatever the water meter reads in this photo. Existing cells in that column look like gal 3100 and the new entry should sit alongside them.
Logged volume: gal 171.9
